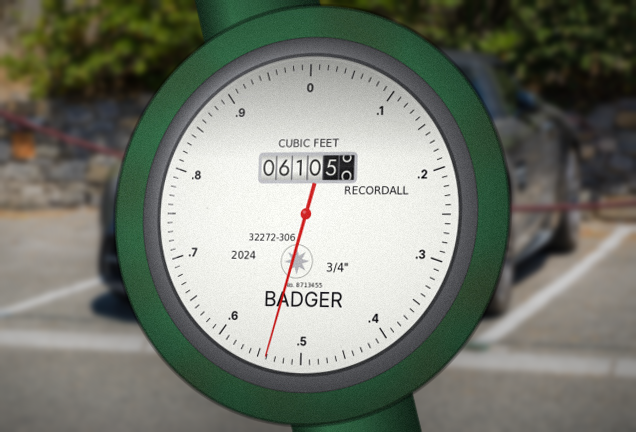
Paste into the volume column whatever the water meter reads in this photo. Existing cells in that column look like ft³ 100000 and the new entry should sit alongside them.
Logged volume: ft³ 61058.54
